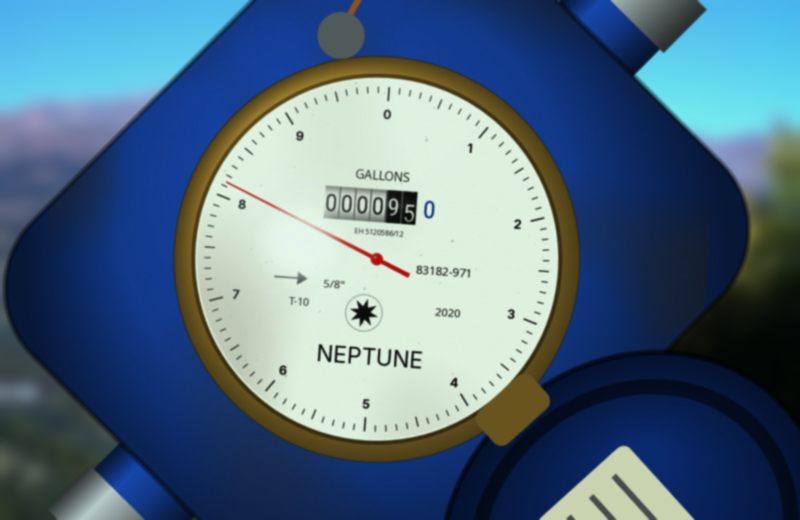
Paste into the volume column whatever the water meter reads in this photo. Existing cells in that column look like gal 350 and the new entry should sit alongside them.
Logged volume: gal 948.1
